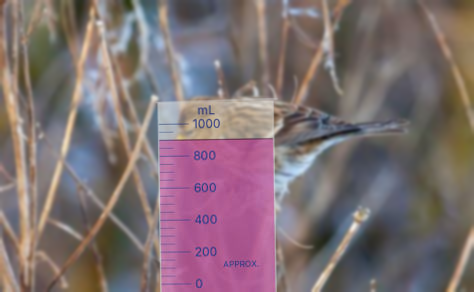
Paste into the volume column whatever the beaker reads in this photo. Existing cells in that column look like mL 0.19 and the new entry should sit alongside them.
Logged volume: mL 900
